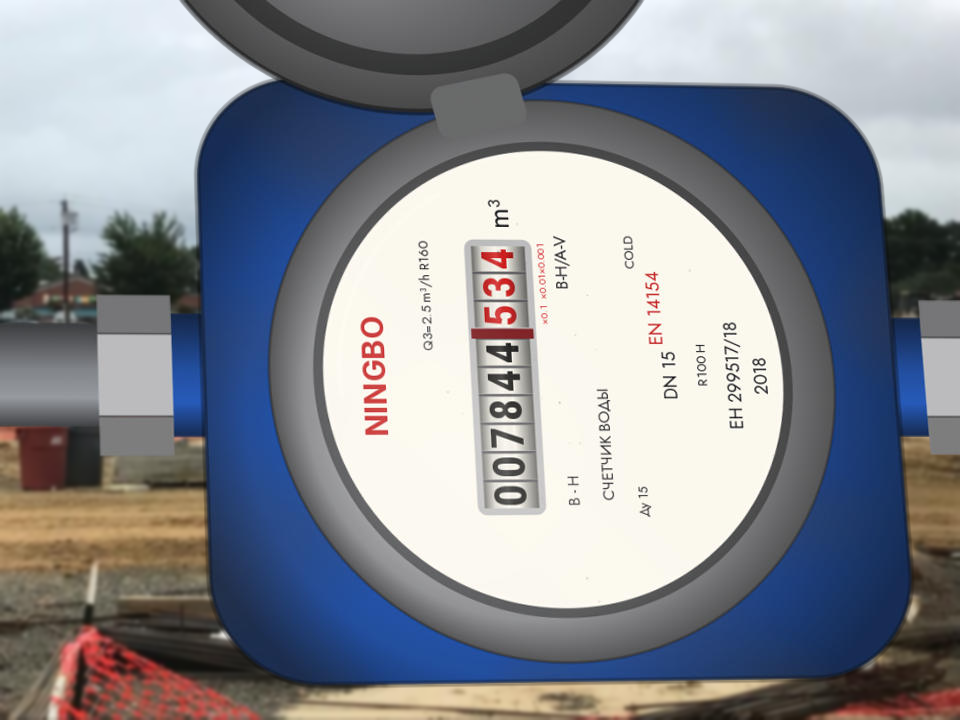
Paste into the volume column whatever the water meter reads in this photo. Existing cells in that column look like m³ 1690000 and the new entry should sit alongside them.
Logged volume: m³ 7844.534
